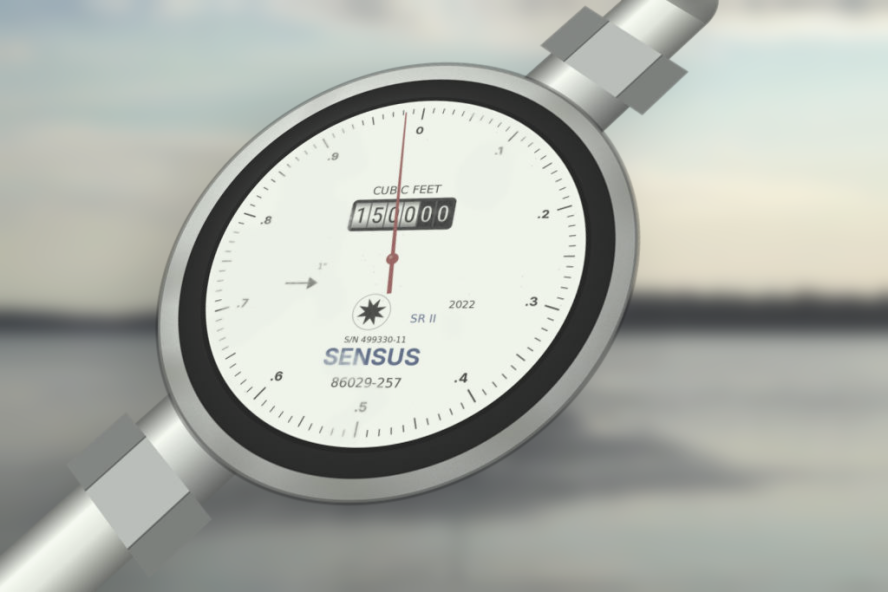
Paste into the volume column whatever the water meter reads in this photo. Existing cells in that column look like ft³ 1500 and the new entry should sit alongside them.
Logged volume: ft³ 149999.98
